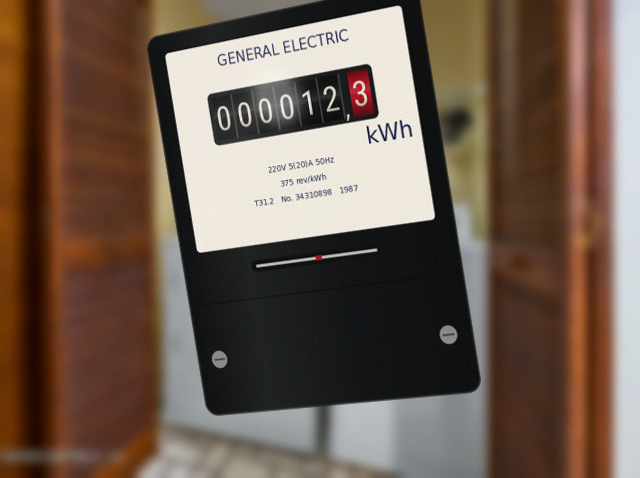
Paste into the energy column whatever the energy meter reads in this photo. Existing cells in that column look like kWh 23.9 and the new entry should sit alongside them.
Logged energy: kWh 12.3
